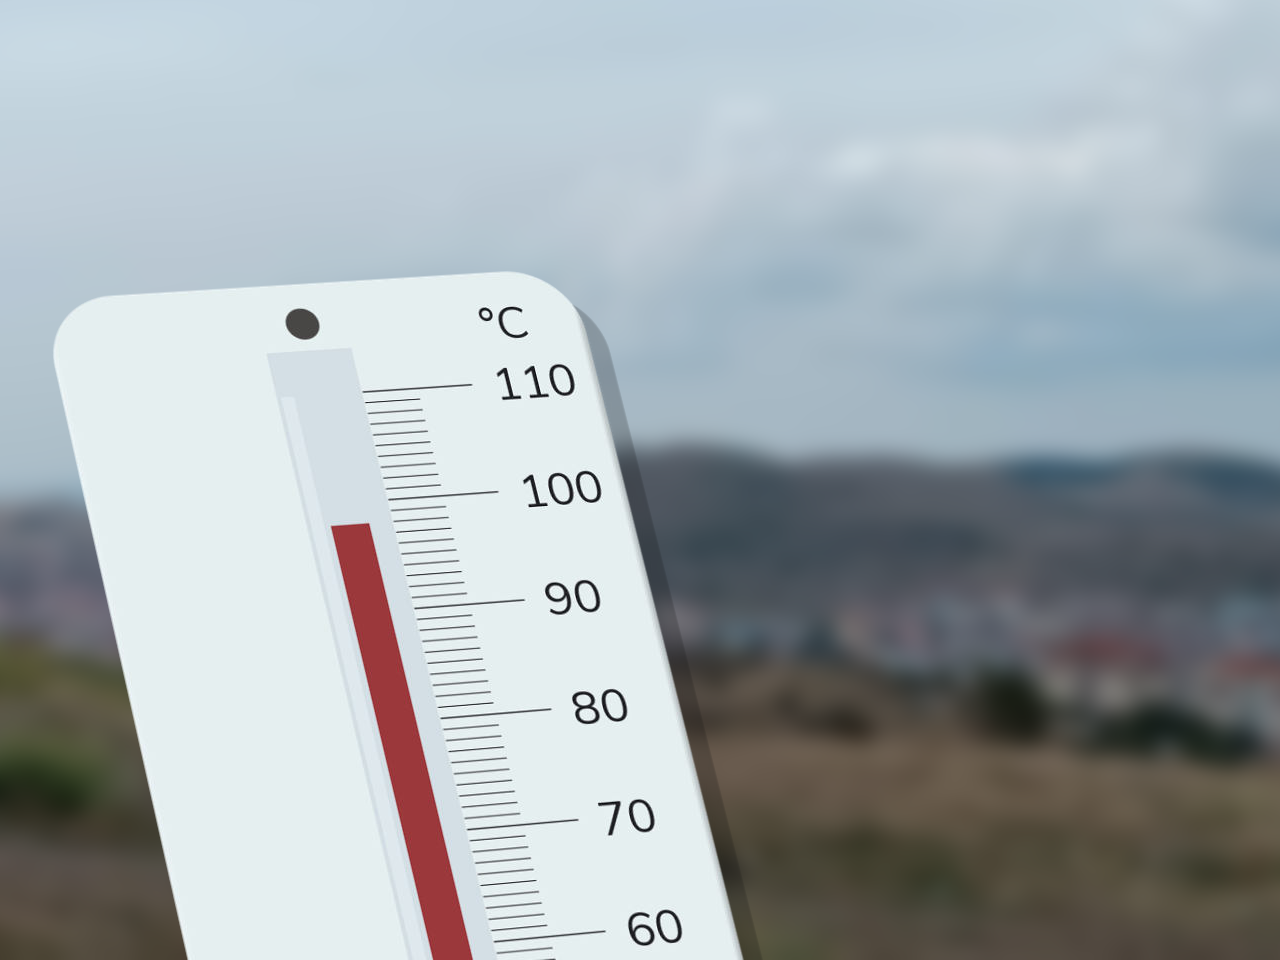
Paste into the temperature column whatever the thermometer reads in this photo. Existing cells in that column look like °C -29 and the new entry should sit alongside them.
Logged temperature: °C 98
